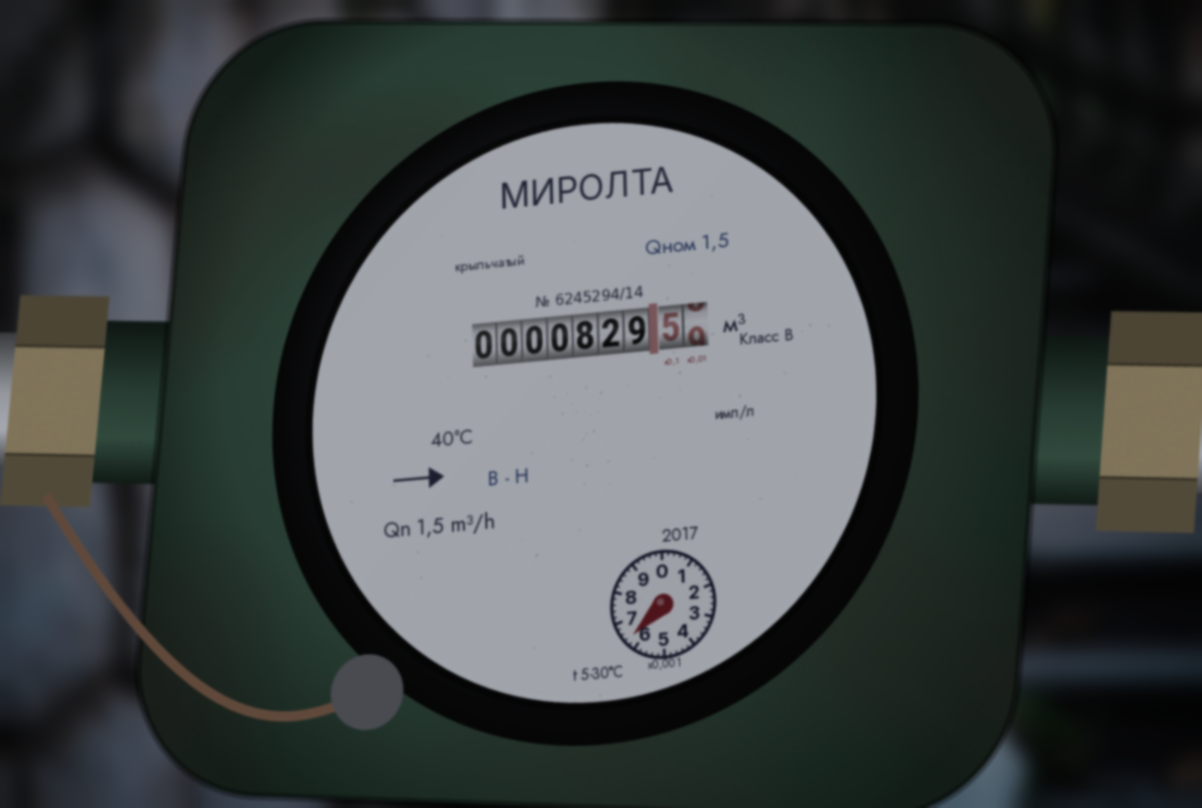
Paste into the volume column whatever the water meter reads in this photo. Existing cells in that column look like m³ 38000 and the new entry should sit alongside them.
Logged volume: m³ 829.586
